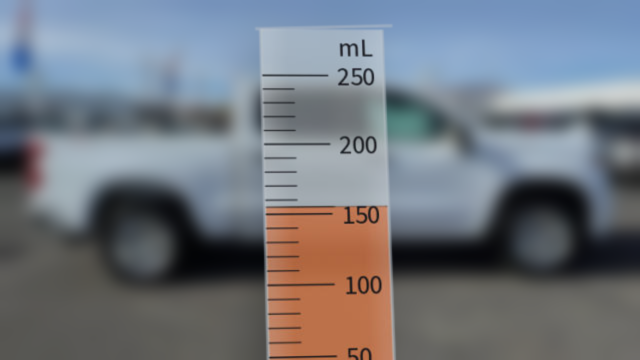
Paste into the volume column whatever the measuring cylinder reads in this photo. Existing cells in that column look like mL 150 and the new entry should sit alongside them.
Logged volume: mL 155
